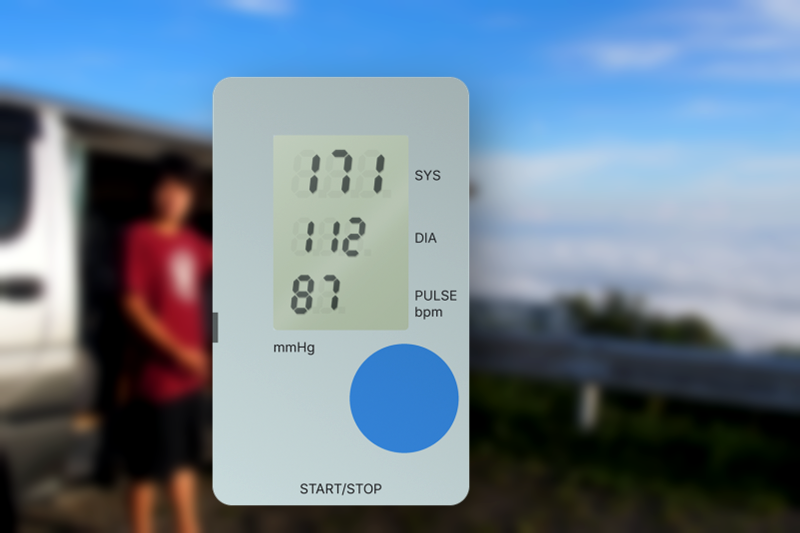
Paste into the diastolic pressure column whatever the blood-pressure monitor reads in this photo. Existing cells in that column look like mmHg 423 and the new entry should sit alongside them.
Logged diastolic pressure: mmHg 112
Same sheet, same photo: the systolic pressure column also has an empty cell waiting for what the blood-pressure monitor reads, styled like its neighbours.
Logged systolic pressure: mmHg 171
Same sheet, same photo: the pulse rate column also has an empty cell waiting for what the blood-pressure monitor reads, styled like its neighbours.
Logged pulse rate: bpm 87
